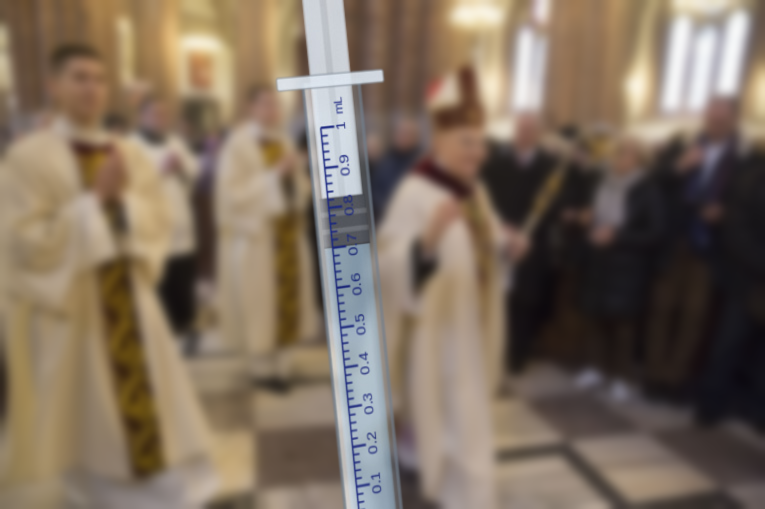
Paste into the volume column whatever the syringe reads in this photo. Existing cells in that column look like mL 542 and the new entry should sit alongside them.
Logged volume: mL 0.7
